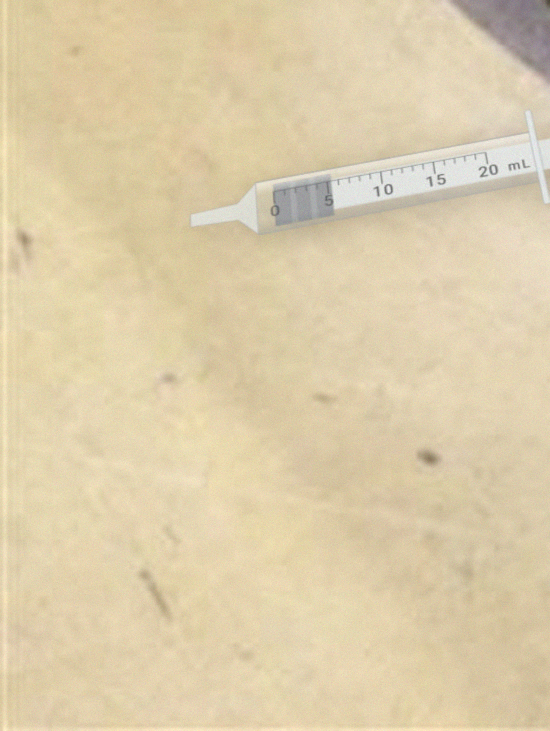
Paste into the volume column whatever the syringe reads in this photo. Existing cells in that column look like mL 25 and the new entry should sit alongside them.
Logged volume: mL 0
